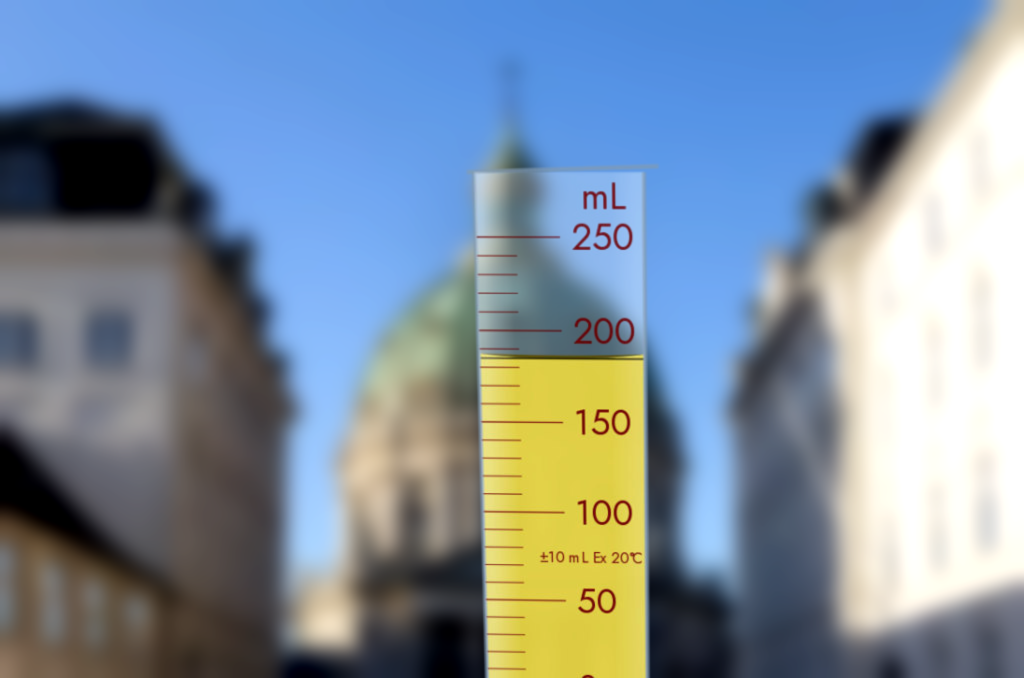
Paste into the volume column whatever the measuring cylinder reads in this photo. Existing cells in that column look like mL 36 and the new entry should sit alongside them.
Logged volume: mL 185
